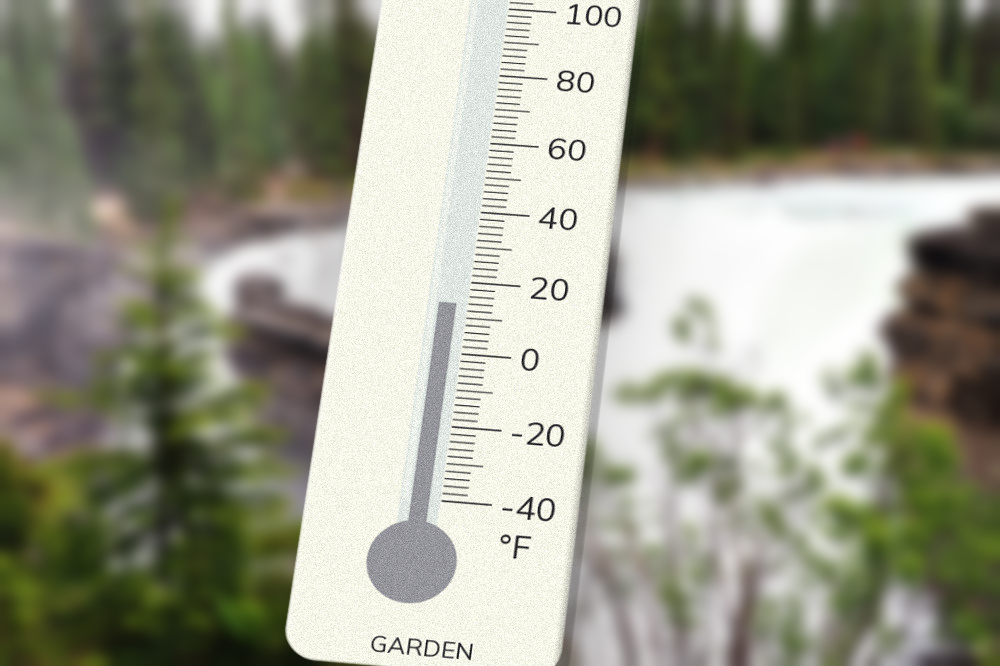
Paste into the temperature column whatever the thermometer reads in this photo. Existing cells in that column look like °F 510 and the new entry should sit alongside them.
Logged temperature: °F 14
